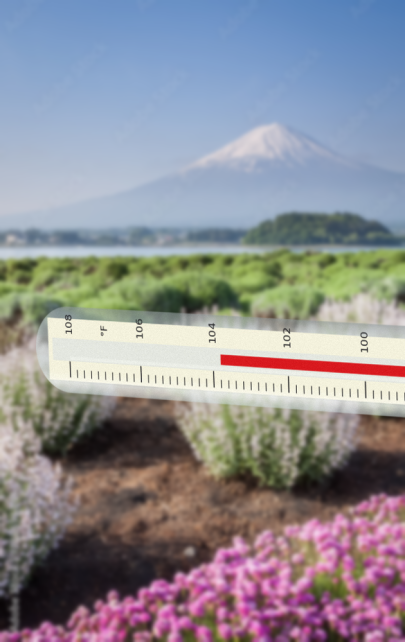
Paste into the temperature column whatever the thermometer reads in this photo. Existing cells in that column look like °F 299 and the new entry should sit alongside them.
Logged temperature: °F 103.8
